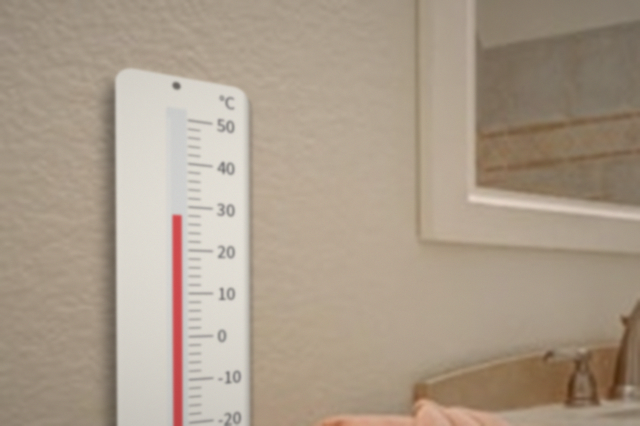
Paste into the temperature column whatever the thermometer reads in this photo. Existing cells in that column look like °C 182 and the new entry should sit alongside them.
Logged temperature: °C 28
